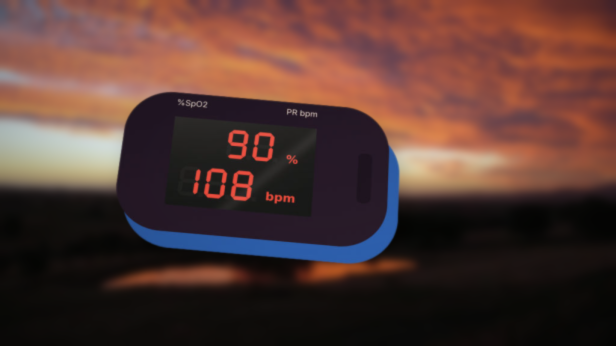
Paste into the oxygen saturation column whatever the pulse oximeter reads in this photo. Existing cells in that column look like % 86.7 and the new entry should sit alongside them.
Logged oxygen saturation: % 90
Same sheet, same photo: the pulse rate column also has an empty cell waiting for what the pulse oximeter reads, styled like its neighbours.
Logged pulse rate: bpm 108
